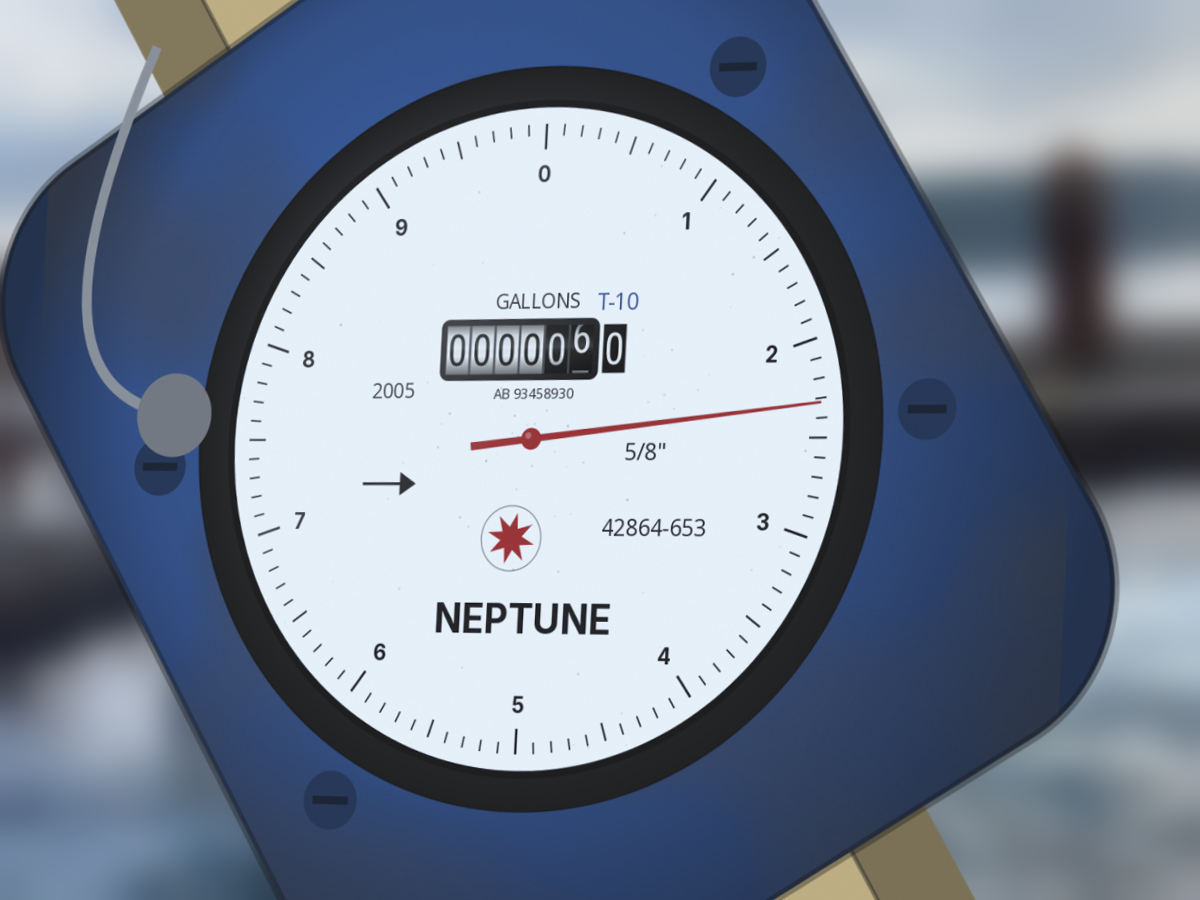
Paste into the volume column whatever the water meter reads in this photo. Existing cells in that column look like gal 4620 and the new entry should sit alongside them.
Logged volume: gal 62.3
